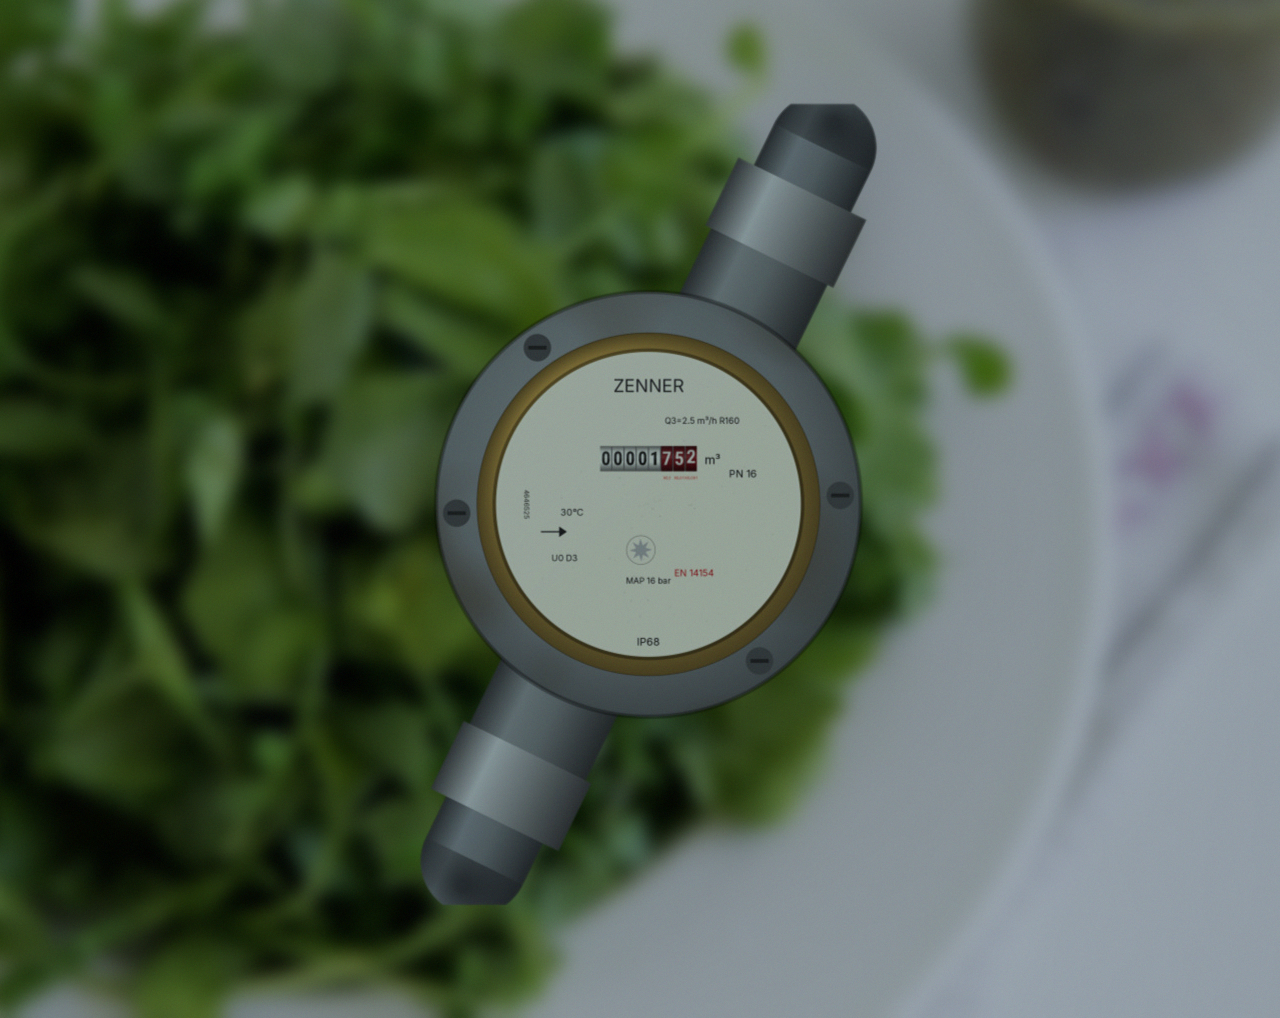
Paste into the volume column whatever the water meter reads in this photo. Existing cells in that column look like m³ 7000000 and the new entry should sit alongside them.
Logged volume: m³ 1.752
